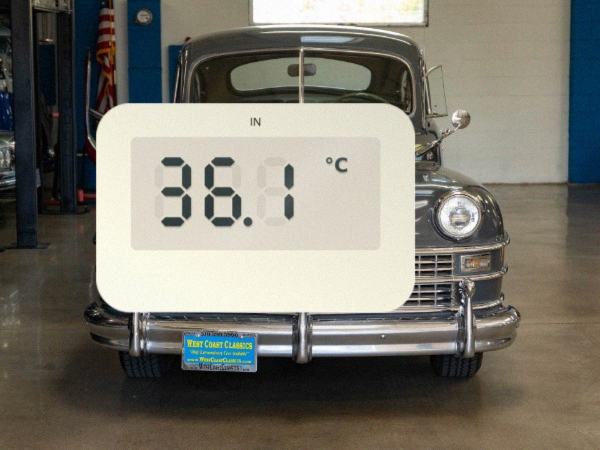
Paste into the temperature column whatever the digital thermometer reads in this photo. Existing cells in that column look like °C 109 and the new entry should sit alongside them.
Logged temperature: °C 36.1
